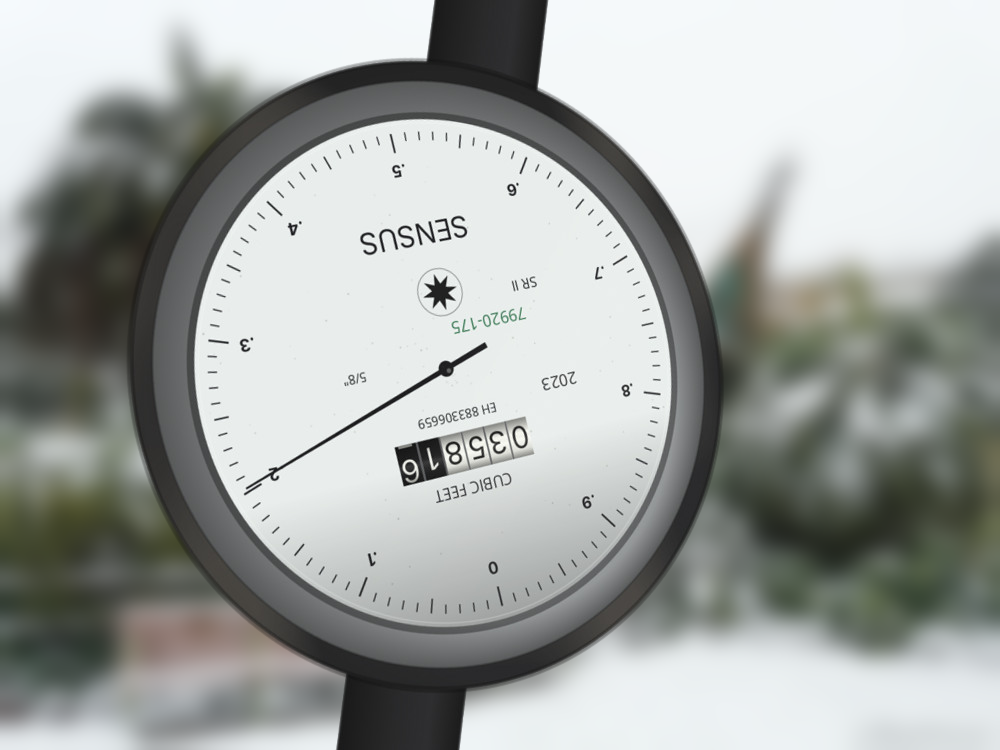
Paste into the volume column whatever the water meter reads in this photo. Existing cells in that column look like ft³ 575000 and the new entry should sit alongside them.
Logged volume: ft³ 35816.20
